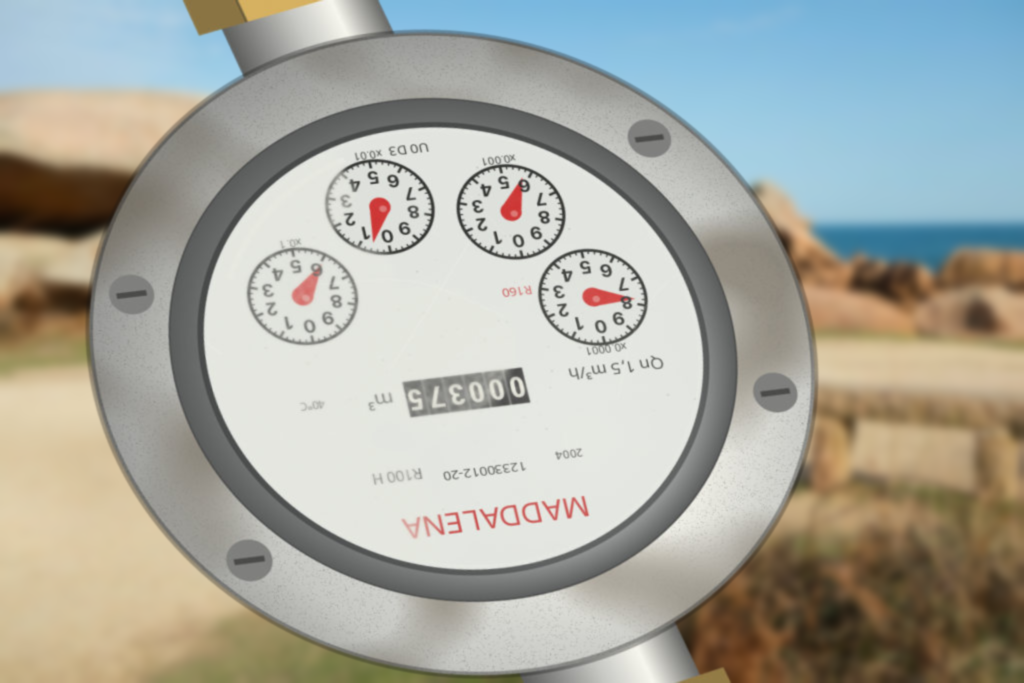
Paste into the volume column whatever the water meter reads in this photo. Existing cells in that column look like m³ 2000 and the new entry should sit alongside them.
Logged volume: m³ 375.6057
